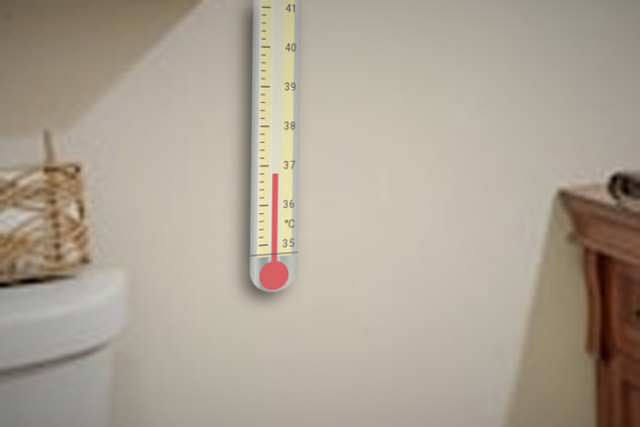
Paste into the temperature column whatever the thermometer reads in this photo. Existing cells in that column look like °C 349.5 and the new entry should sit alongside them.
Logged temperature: °C 36.8
